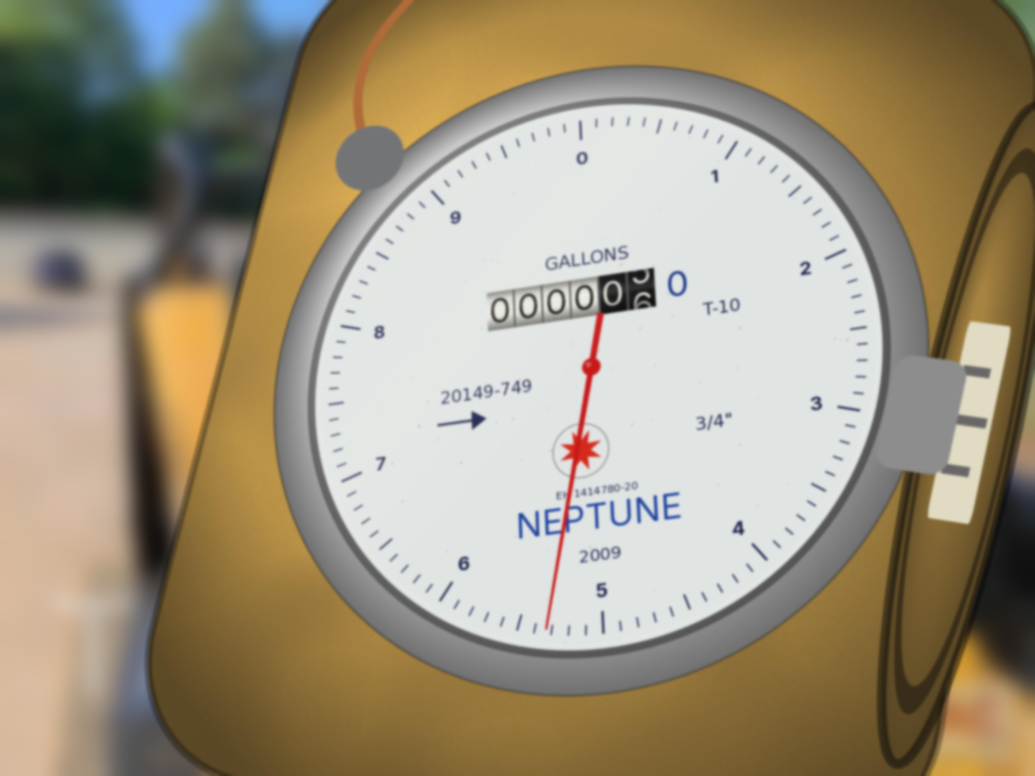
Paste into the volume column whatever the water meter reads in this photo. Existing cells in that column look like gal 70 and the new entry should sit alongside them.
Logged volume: gal 55.3
